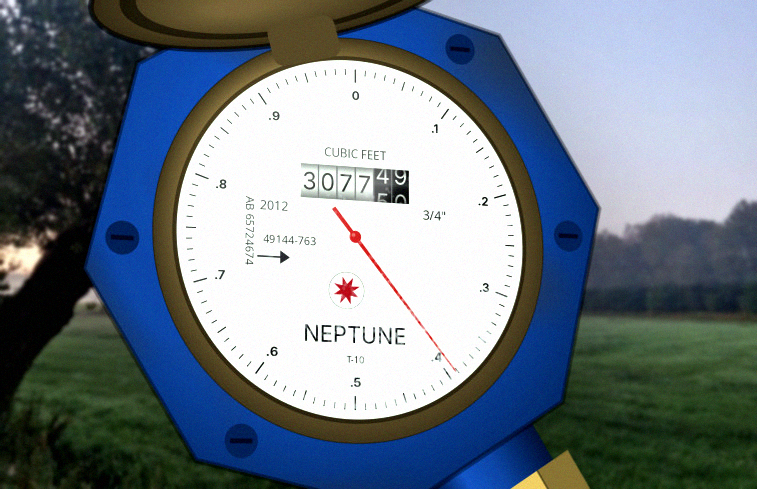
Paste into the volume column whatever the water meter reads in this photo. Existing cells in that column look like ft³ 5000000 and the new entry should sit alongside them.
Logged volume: ft³ 307749.39
